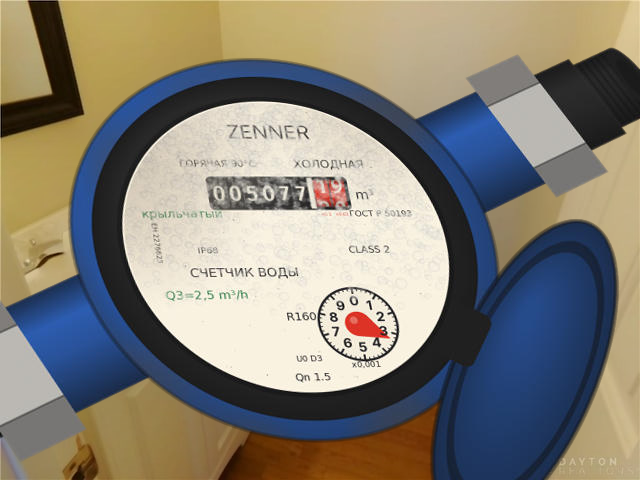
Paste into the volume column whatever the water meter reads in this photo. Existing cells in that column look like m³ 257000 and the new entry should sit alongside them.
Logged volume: m³ 5077.193
